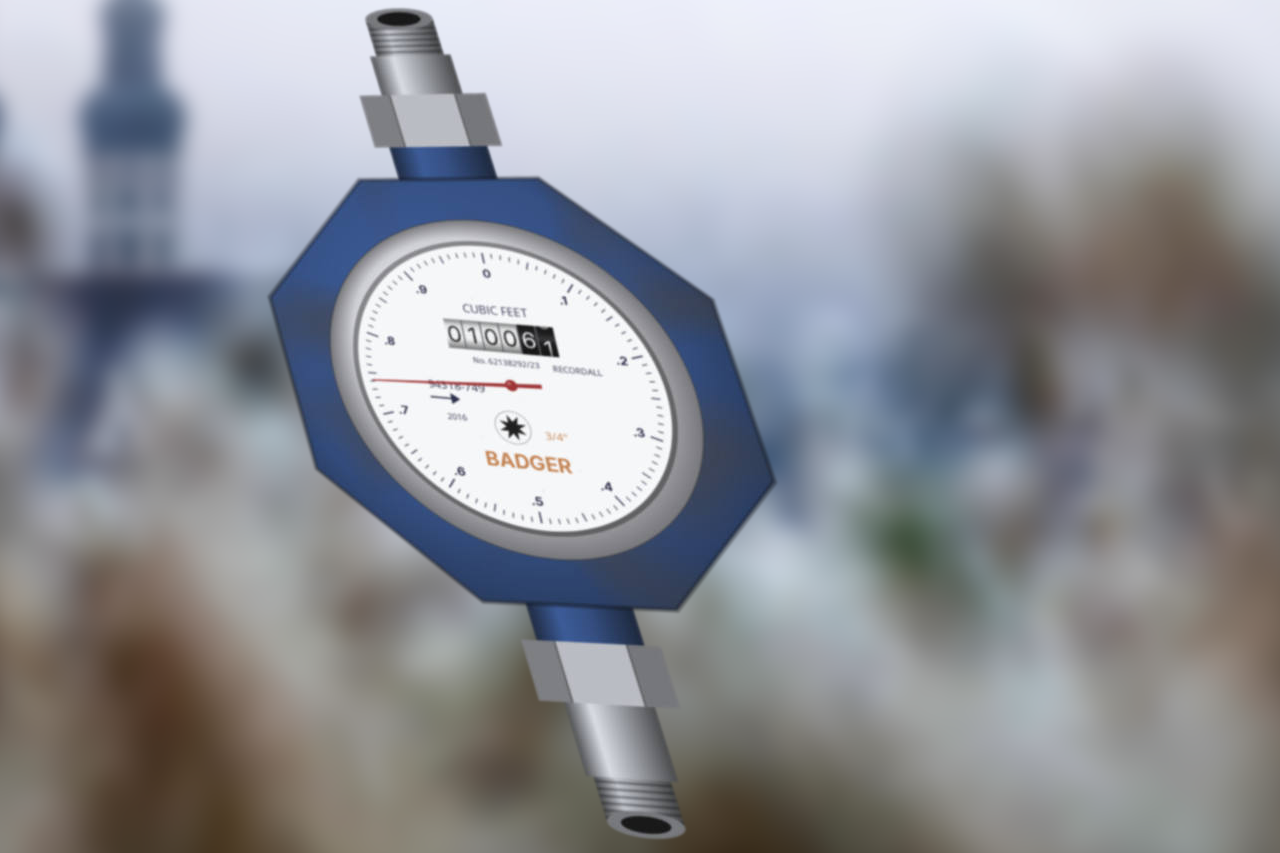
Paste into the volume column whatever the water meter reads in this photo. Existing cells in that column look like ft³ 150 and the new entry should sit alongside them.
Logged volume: ft³ 10060.74
